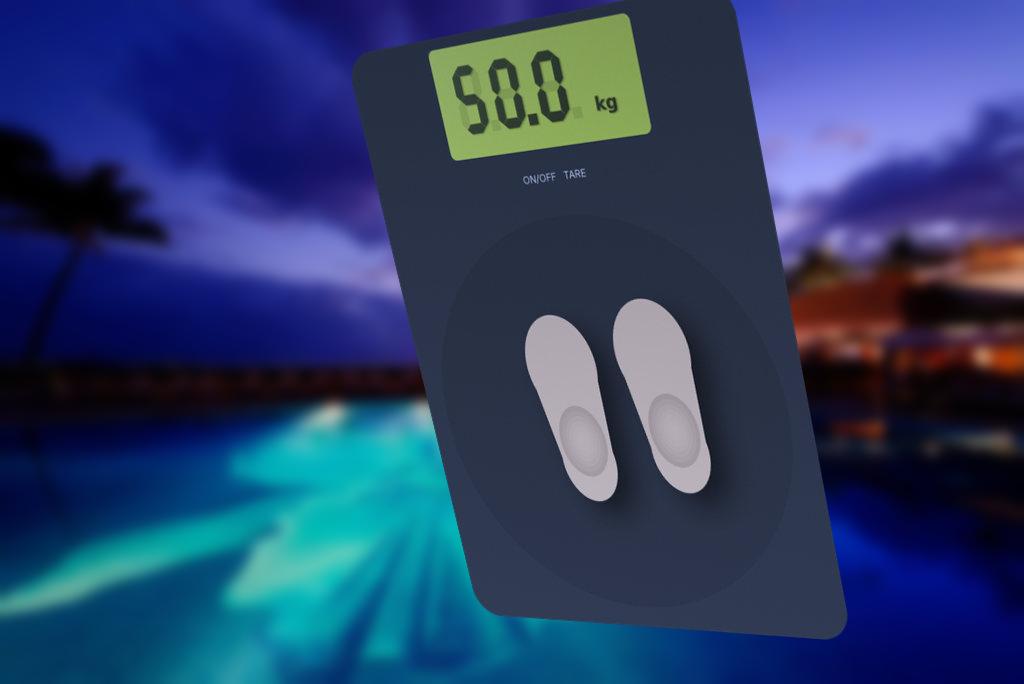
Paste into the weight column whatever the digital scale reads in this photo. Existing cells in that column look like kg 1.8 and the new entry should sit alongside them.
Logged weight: kg 50.0
